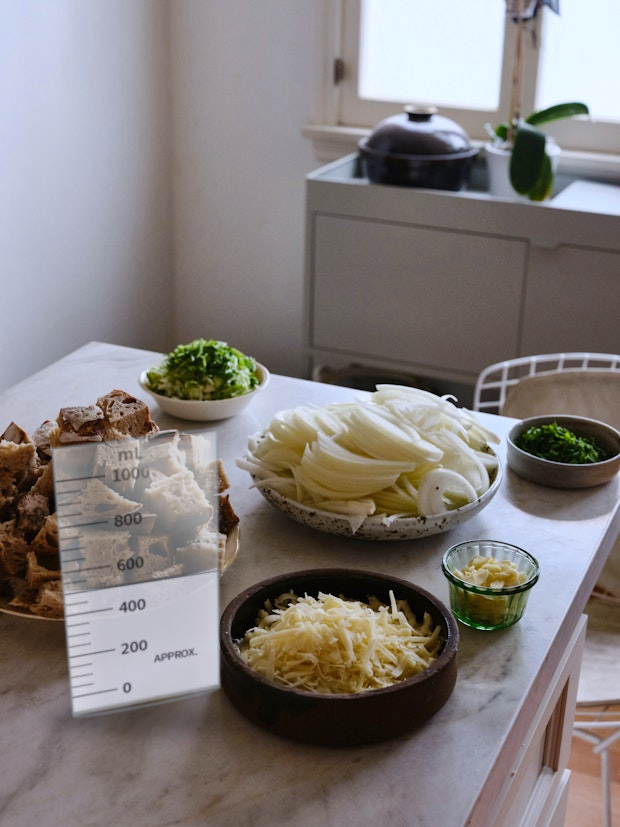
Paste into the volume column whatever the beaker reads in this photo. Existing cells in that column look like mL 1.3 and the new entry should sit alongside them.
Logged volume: mL 500
